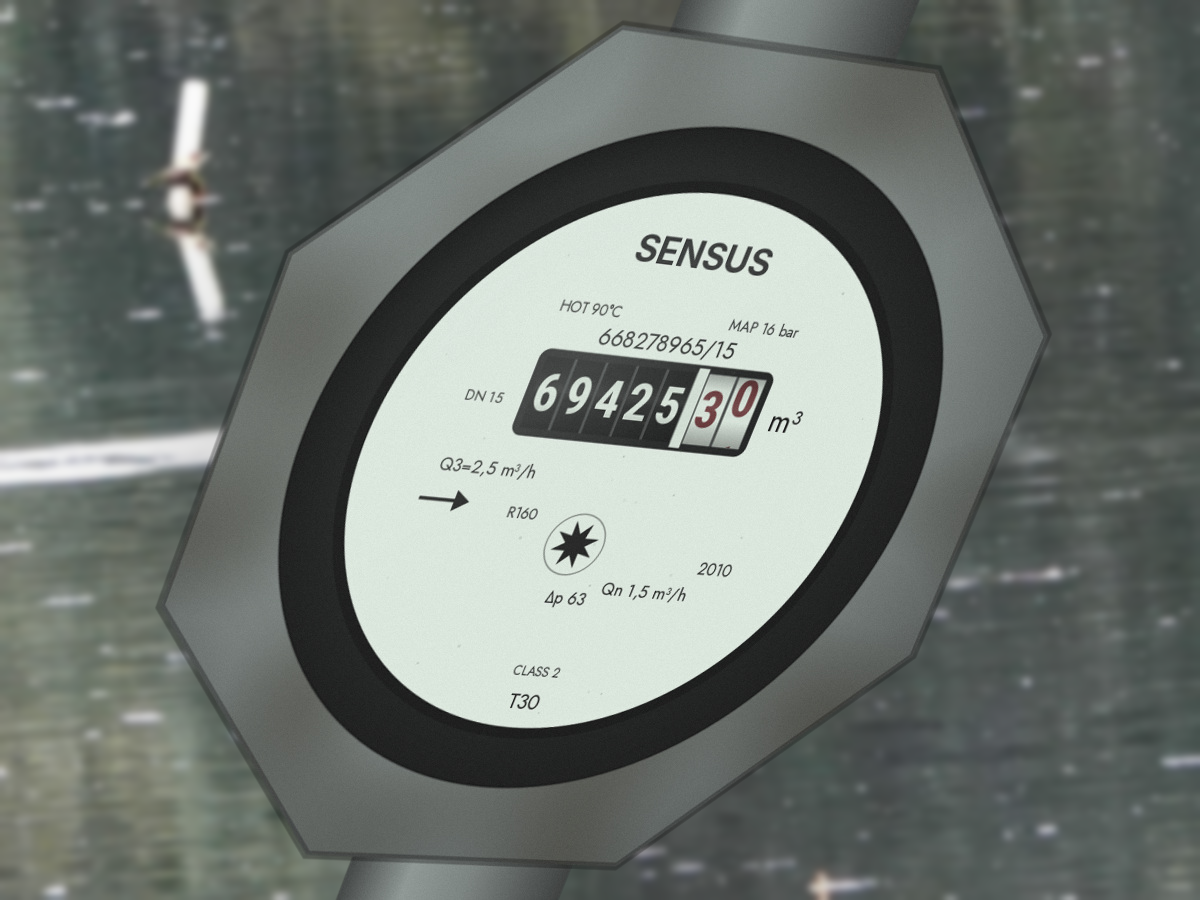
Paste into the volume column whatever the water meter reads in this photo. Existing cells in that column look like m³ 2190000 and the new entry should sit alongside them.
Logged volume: m³ 69425.30
